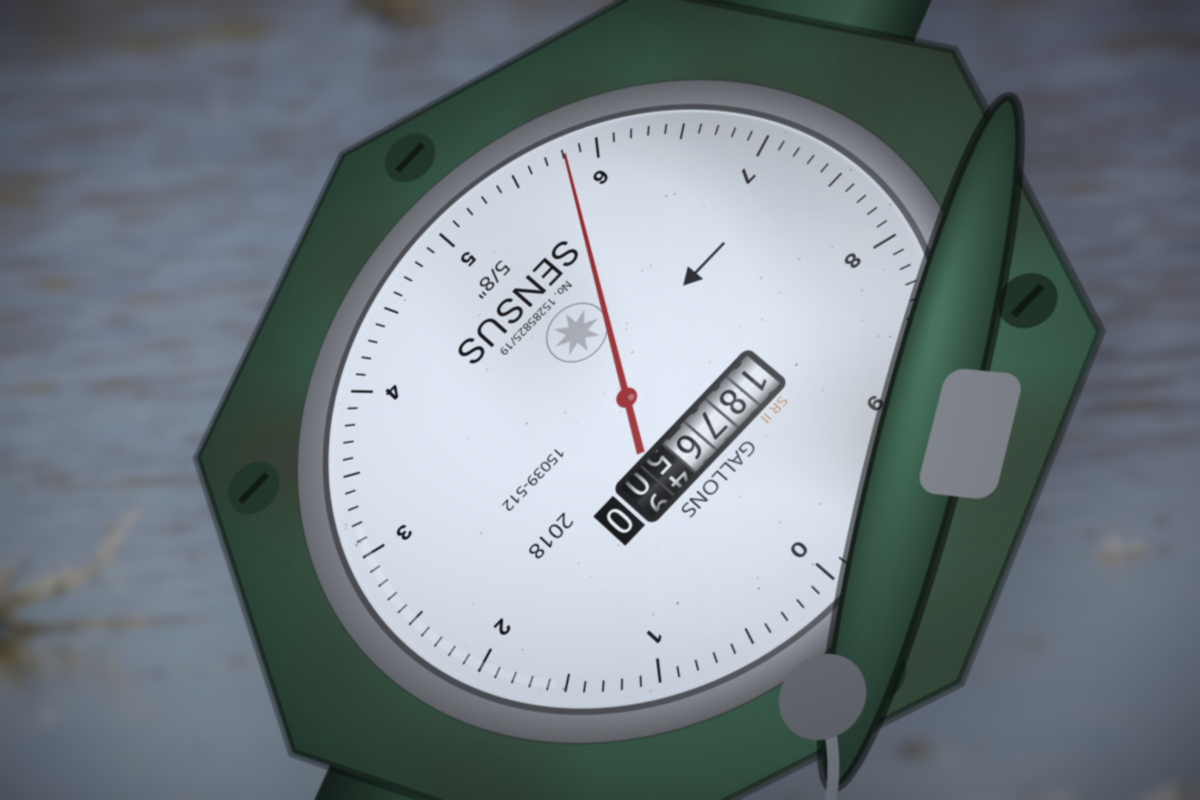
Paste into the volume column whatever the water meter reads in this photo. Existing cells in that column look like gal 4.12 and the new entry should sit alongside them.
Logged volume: gal 1876495.8
